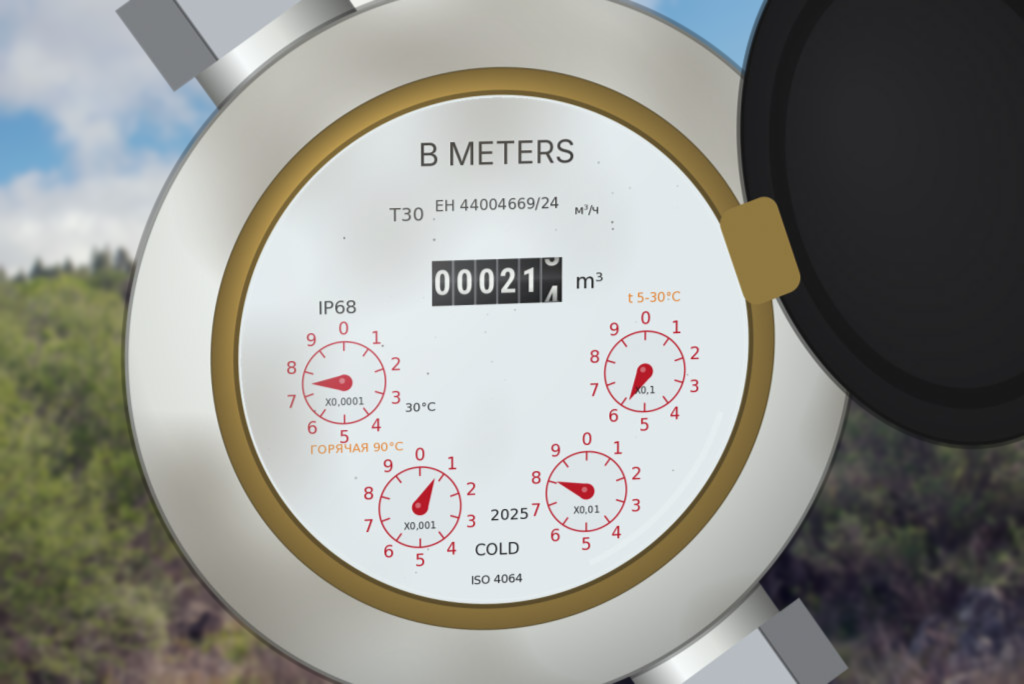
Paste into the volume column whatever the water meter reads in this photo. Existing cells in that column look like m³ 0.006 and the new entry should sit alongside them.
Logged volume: m³ 213.5807
